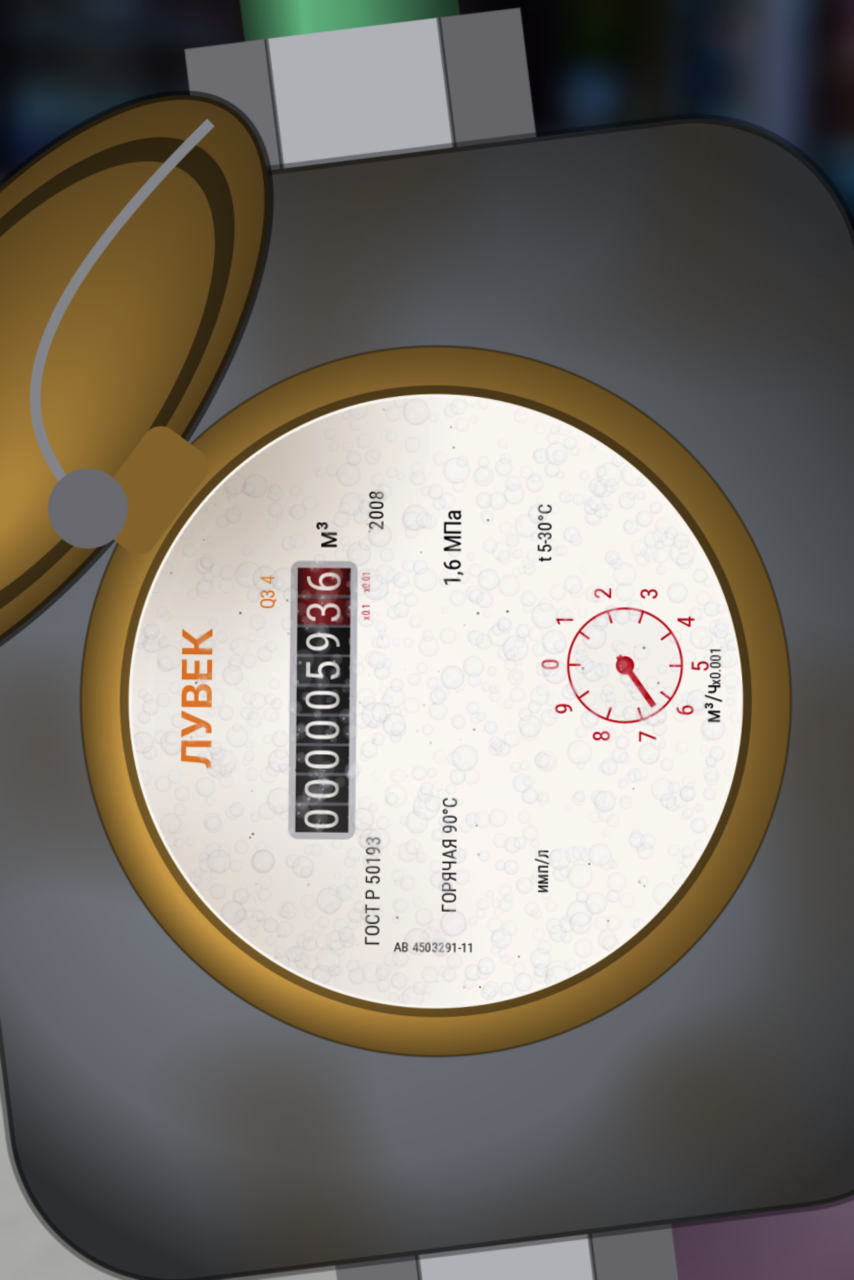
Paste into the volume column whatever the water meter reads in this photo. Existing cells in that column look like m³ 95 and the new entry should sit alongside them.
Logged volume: m³ 59.366
